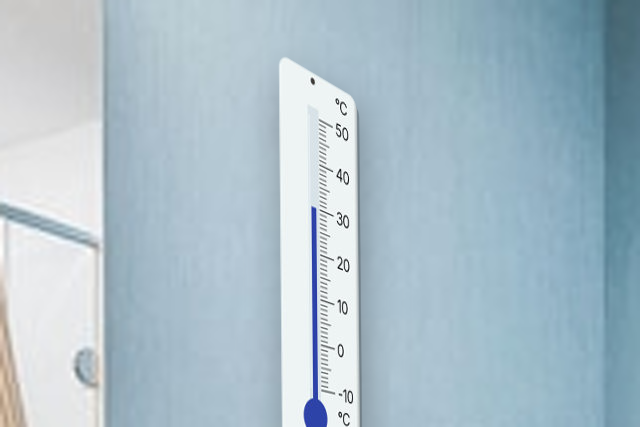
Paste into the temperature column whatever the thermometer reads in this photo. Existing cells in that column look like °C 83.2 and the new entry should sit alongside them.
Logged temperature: °C 30
